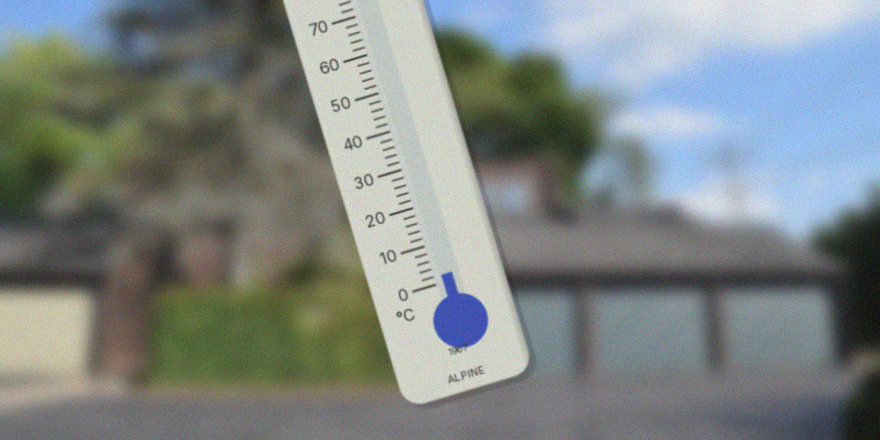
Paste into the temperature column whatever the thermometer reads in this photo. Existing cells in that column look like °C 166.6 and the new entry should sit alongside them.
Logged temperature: °C 2
